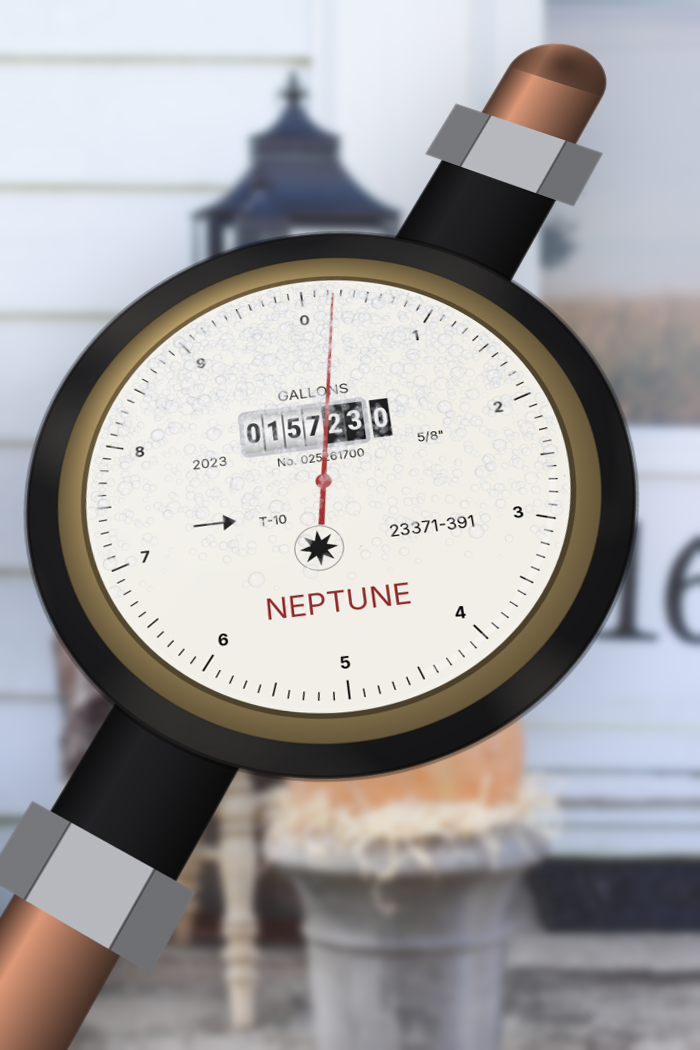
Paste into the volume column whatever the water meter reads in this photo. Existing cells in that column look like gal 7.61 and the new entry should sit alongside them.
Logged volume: gal 157230.2
